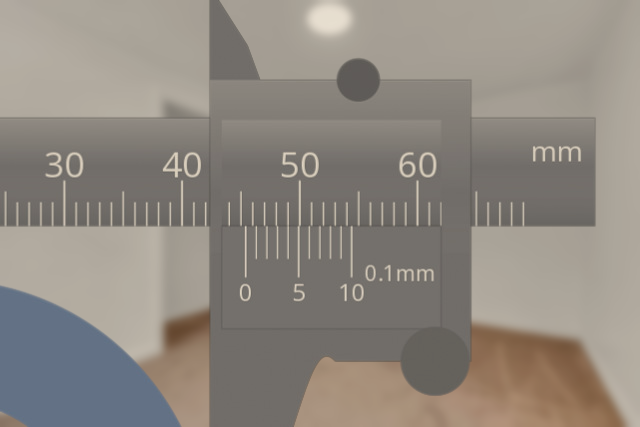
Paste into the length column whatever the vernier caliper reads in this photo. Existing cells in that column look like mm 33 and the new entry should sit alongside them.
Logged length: mm 45.4
